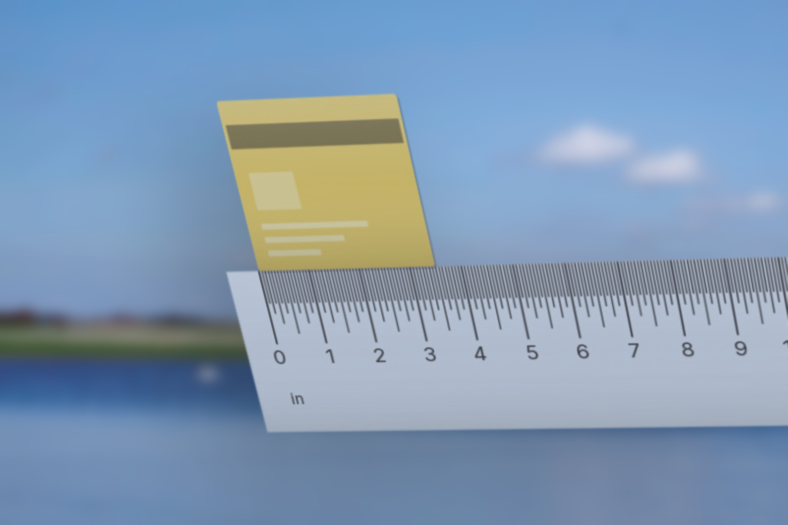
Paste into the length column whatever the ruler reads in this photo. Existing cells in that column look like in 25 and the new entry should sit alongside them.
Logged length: in 3.5
